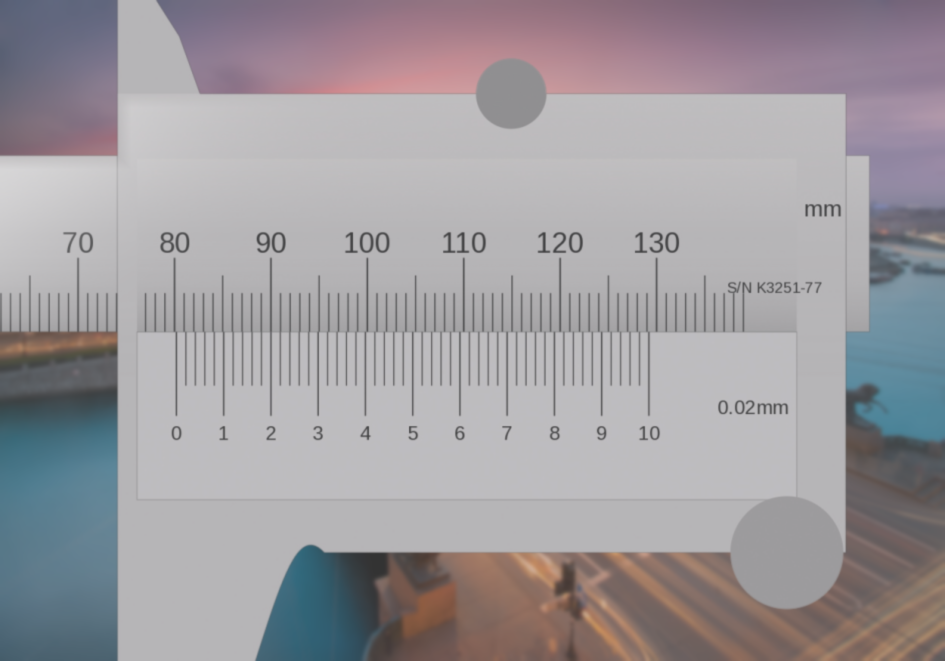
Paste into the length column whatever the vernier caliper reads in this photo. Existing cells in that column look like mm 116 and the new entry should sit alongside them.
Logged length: mm 80.2
